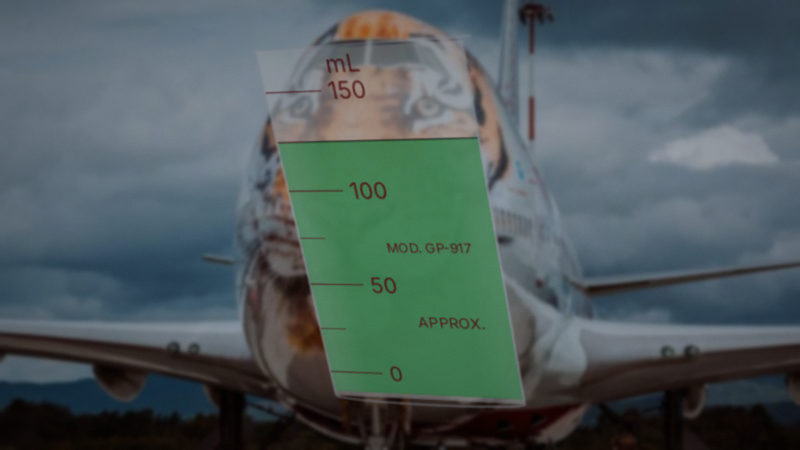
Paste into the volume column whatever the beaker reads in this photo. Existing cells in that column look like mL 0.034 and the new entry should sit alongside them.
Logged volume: mL 125
